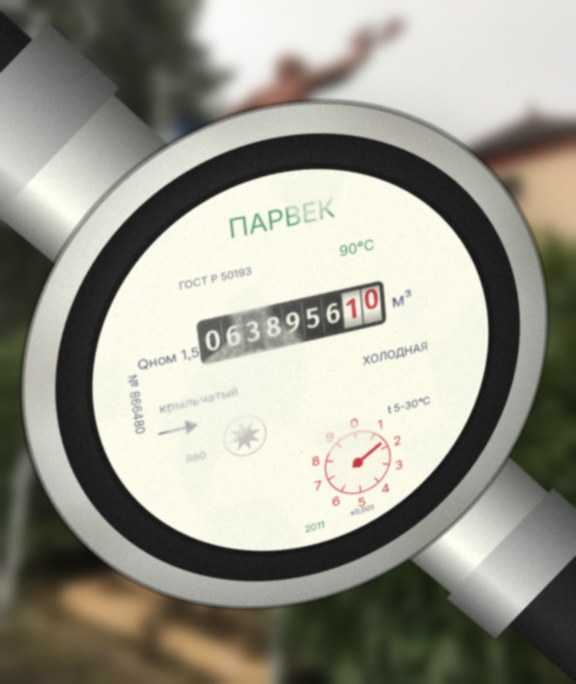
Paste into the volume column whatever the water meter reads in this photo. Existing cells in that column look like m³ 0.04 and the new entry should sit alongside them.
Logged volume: m³ 638956.101
